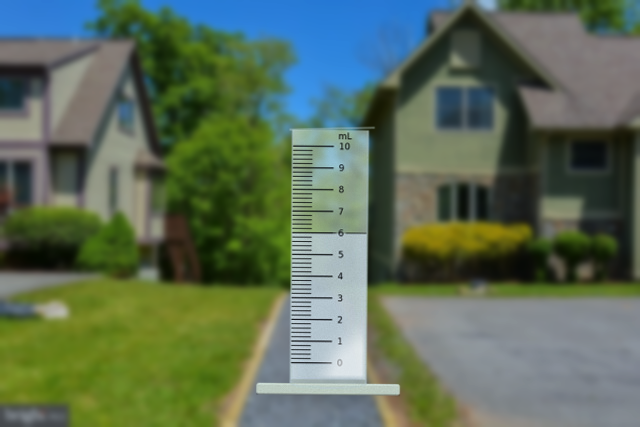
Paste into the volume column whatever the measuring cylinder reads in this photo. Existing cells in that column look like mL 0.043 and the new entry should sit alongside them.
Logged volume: mL 6
